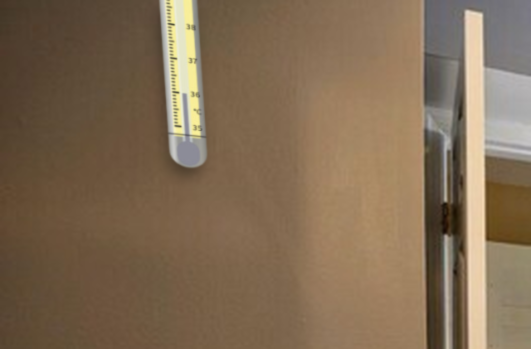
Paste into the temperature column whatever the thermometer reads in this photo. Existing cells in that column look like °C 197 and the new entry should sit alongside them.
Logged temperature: °C 36
